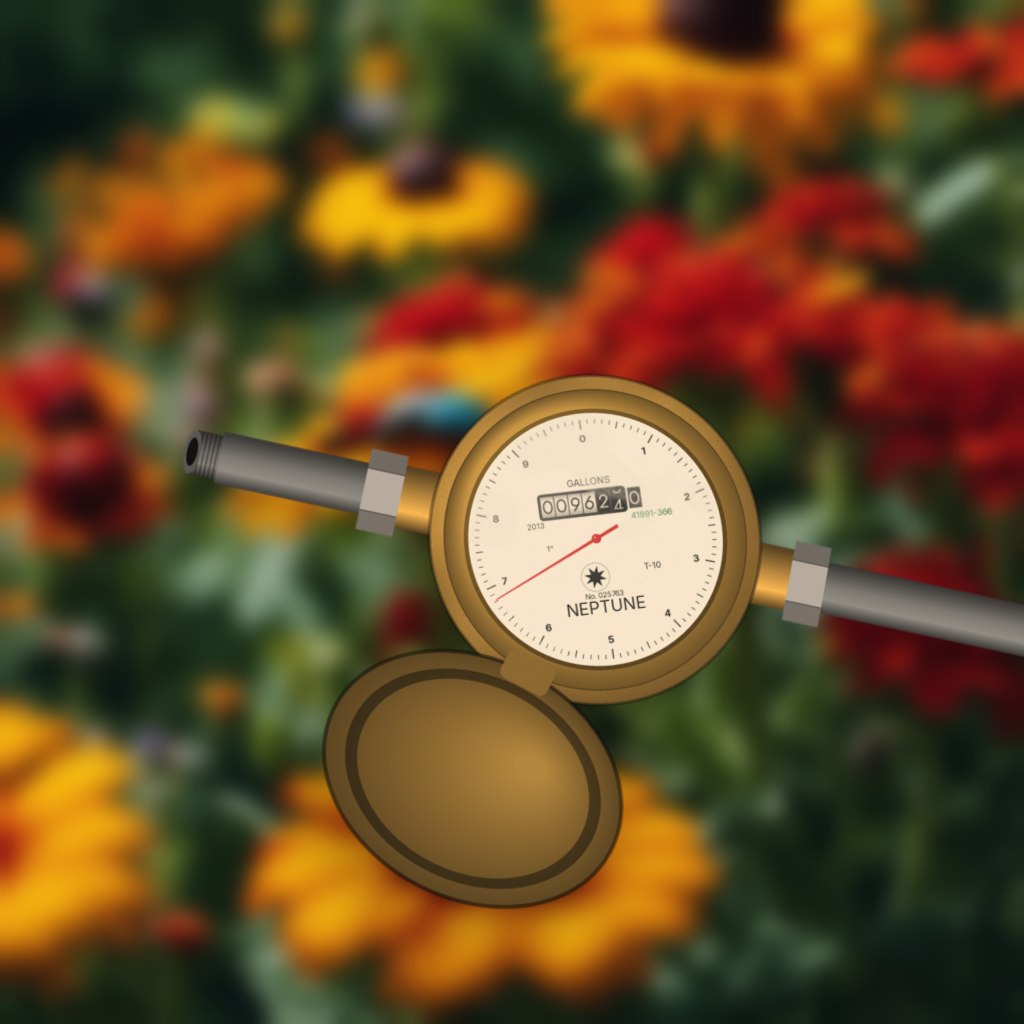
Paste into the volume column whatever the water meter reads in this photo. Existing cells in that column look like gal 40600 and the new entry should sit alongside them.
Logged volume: gal 96236.8
